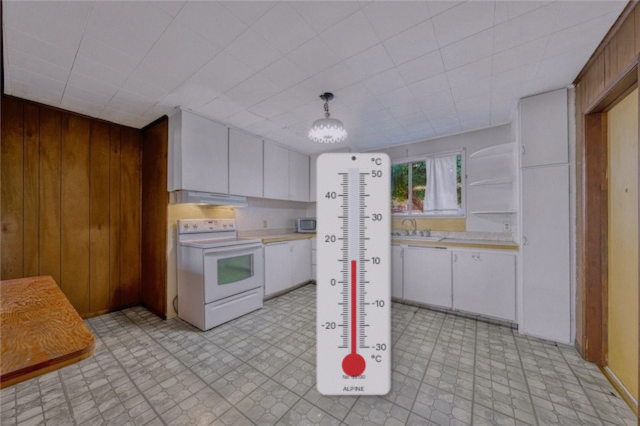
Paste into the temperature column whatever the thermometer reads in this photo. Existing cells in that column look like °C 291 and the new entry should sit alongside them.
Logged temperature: °C 10
